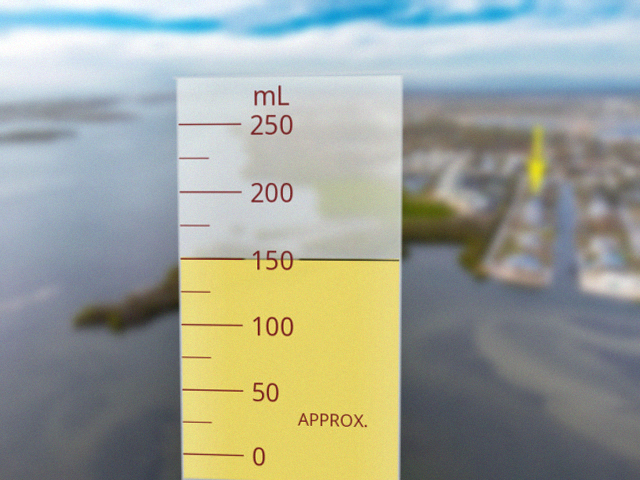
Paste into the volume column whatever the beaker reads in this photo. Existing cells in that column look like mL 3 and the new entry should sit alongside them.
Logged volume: mL 150
